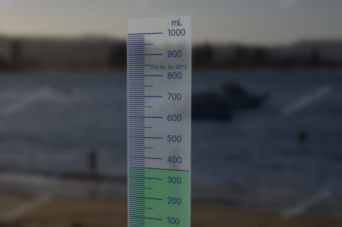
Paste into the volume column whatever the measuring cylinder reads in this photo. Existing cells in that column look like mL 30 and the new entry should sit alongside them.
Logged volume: mL 350
